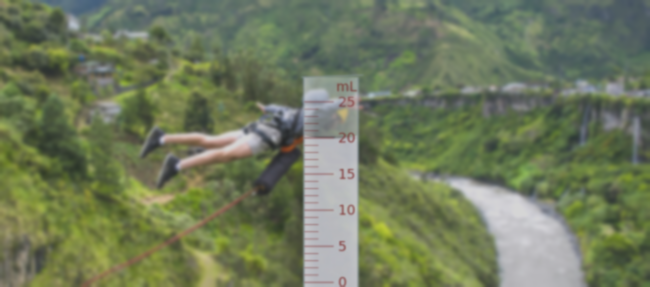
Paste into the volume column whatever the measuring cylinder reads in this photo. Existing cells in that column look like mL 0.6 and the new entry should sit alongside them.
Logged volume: mL 20
